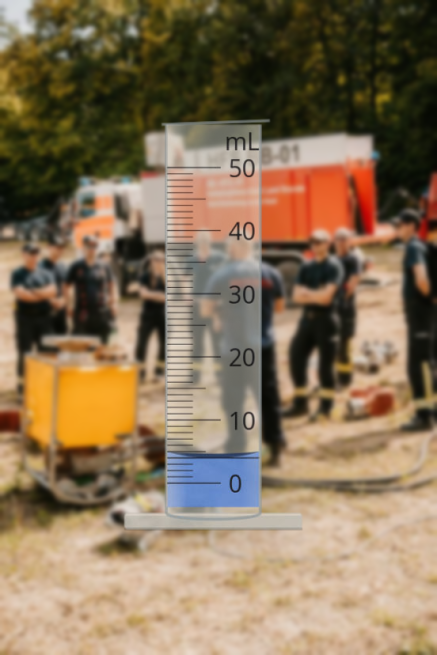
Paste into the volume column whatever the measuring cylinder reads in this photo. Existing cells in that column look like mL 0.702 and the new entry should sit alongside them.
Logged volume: mL 4
